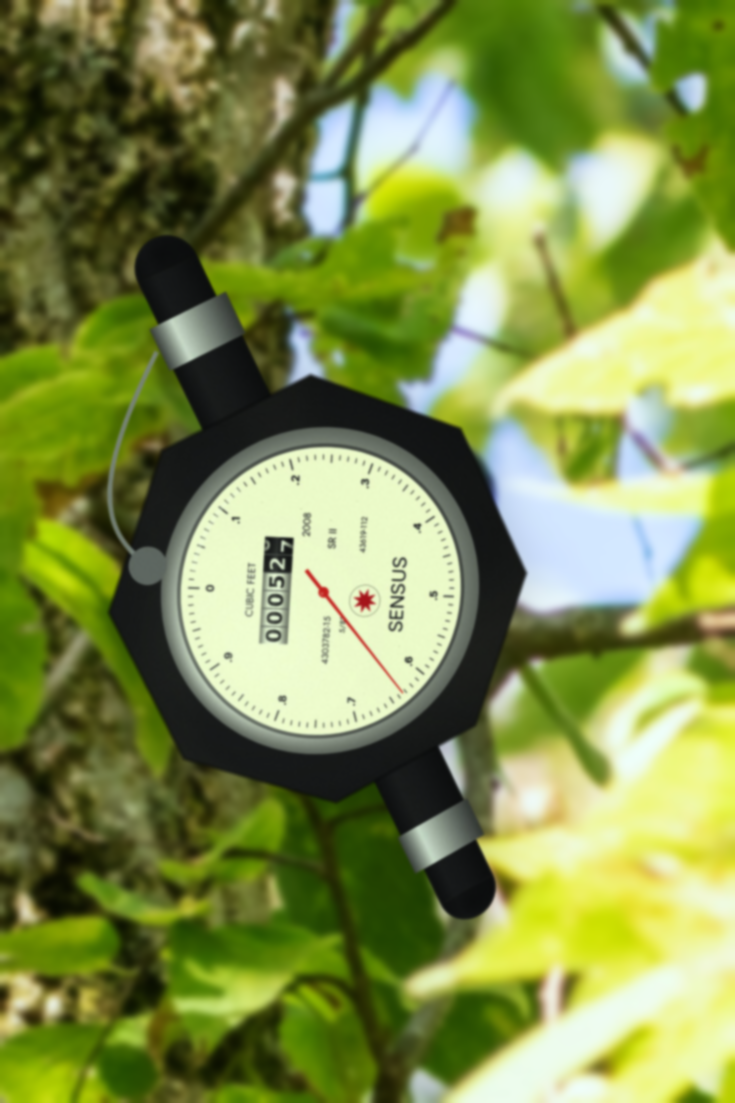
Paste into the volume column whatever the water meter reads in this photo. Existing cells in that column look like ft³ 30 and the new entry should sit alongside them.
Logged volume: ft³ 526.63
